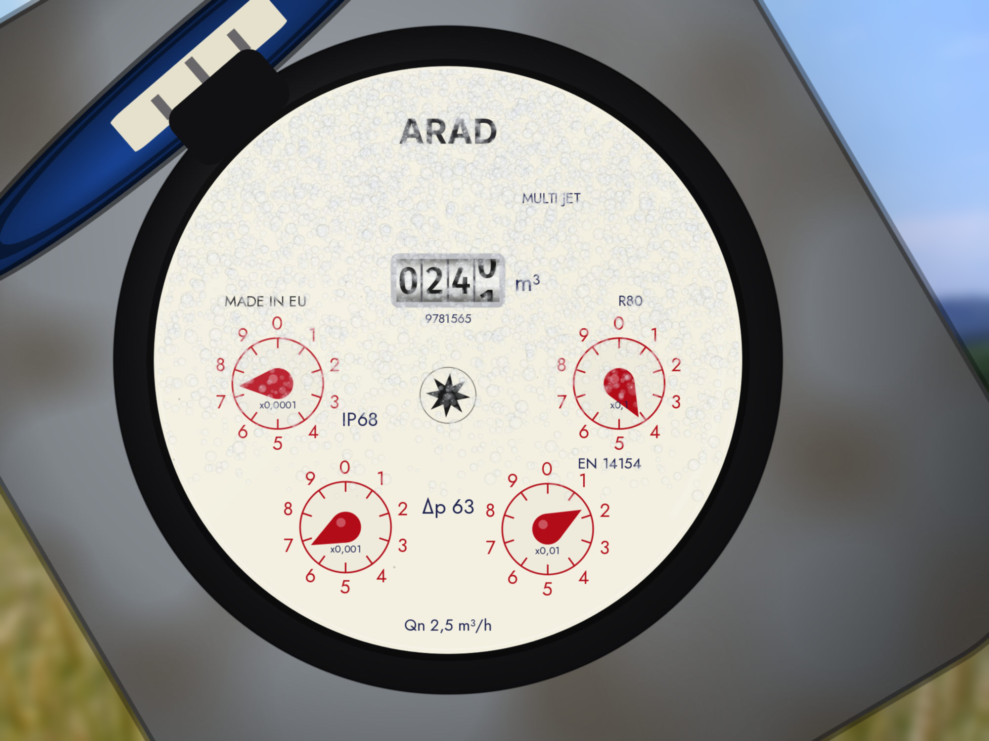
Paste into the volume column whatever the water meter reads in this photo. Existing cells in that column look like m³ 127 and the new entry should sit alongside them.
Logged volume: m³ 240.4167
